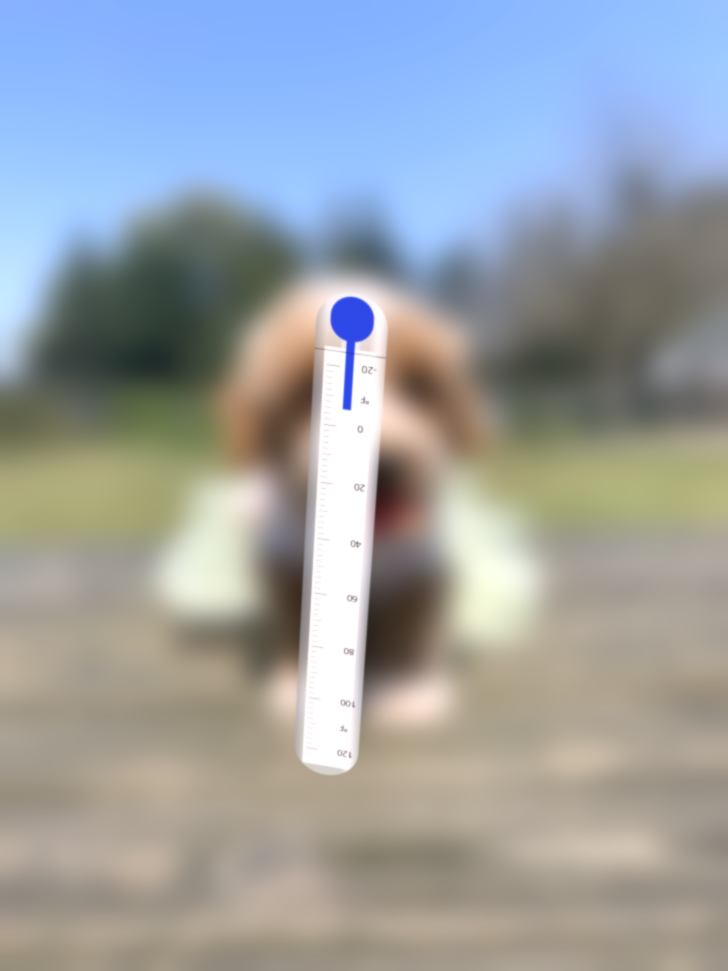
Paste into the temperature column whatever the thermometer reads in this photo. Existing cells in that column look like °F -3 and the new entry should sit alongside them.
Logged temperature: °F -6
